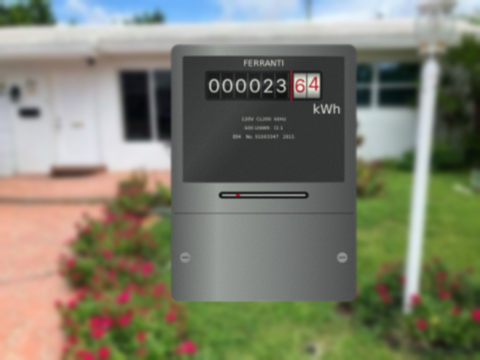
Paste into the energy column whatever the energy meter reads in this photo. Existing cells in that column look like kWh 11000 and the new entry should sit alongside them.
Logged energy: kWh 23.64
